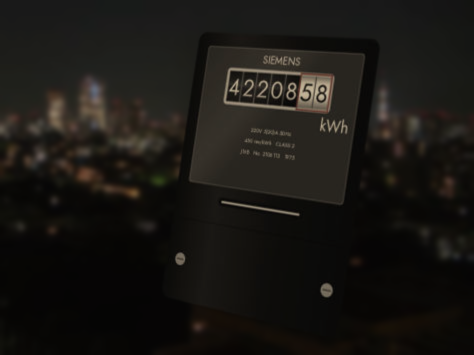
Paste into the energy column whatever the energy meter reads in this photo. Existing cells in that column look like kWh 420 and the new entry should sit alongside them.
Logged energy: kWh 42208.58
